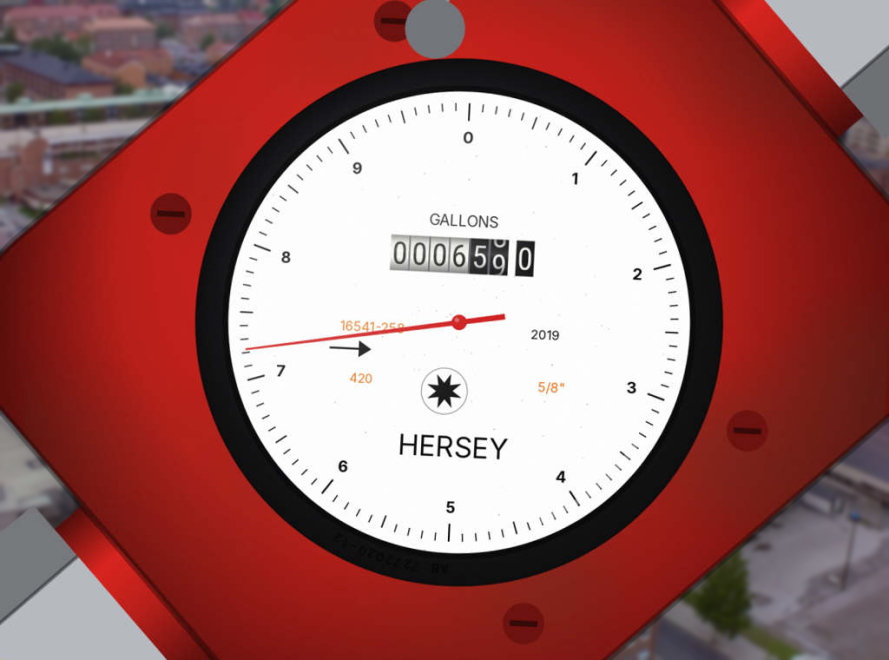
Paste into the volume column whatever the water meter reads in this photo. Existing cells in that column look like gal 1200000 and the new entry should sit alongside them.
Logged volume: gal 6587.2
